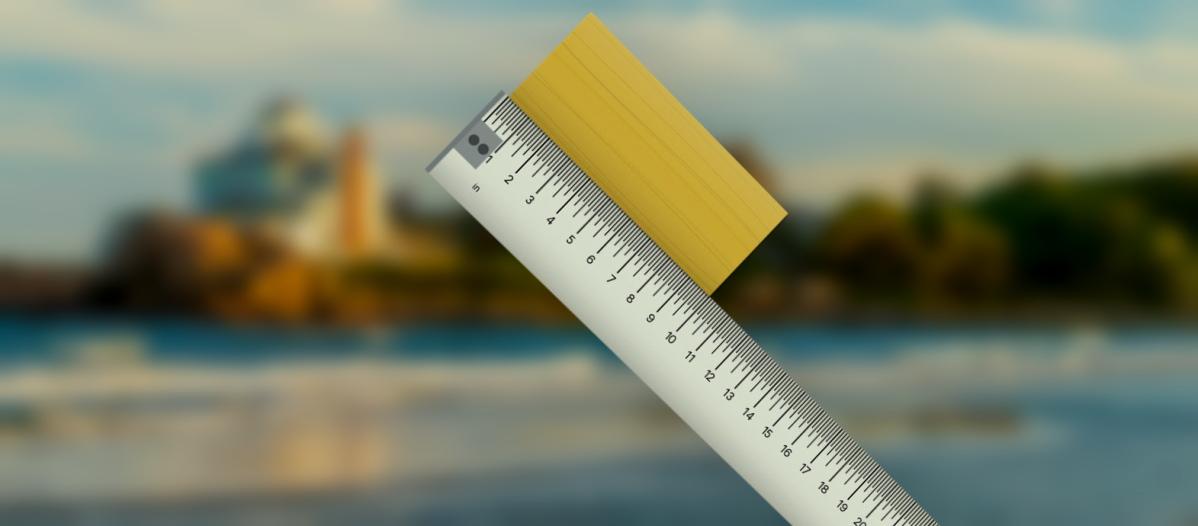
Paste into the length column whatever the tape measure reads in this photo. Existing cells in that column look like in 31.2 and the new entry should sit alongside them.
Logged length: in 10
